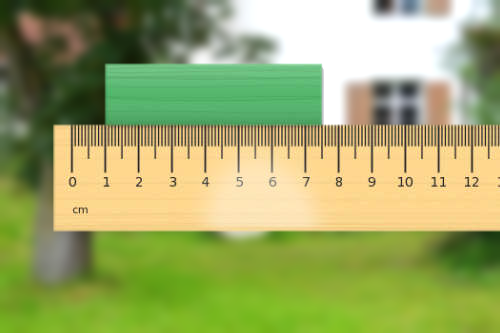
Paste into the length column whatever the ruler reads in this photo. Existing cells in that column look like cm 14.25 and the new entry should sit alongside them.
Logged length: cm 6.5
